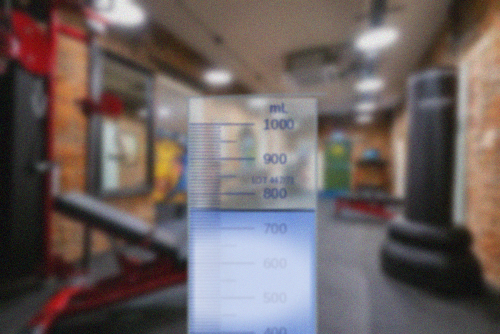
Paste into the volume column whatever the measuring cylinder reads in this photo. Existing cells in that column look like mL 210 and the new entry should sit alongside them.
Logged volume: mL 750
